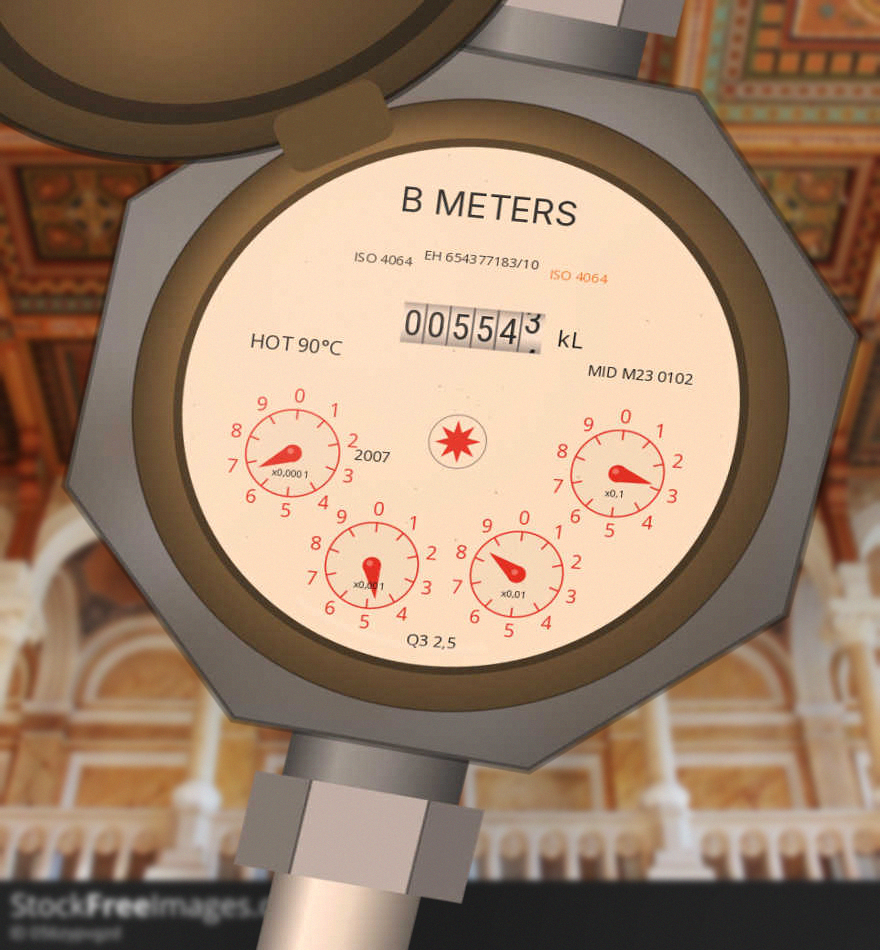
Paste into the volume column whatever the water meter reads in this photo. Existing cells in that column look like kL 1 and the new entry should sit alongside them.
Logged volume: kL 5543.2846
